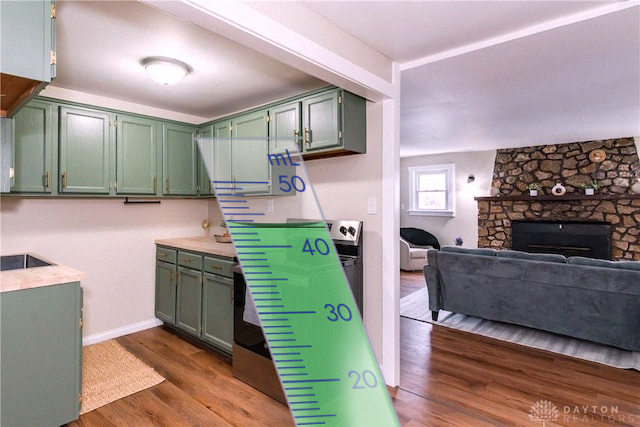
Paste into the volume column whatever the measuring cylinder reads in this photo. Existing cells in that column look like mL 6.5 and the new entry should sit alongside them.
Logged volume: mL 43
